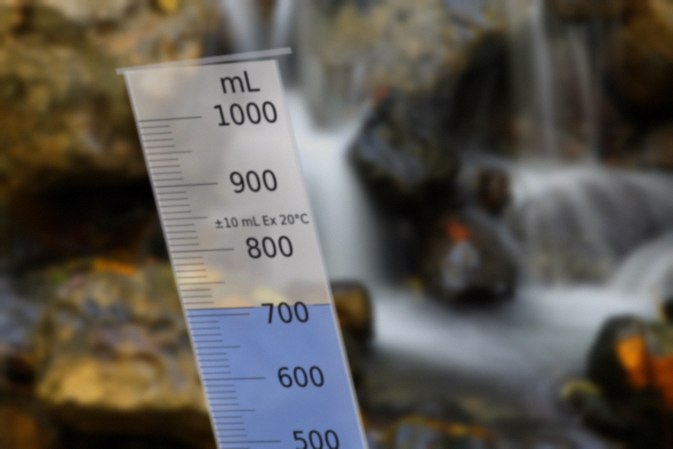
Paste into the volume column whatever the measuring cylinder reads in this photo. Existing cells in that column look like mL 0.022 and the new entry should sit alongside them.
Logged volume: mL 710
